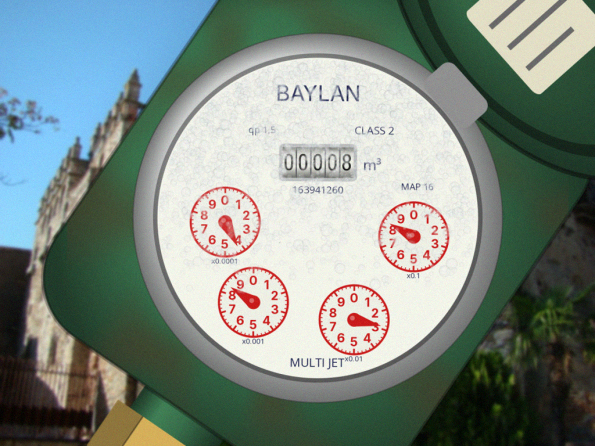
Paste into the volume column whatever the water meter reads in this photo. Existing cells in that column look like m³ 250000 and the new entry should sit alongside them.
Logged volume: m³ 8.8284
